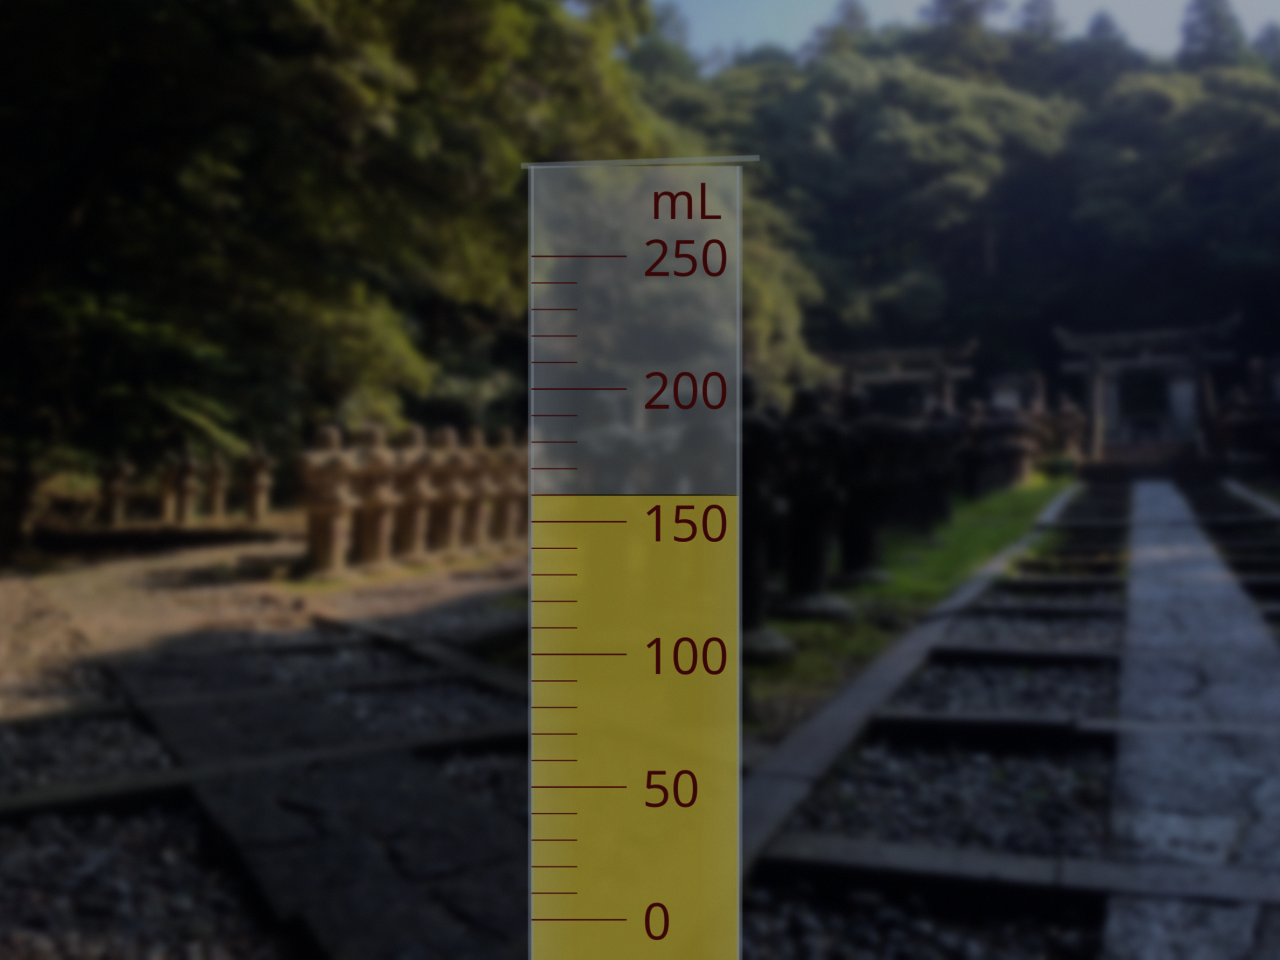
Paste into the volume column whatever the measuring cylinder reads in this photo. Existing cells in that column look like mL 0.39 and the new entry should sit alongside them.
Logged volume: mL 160
